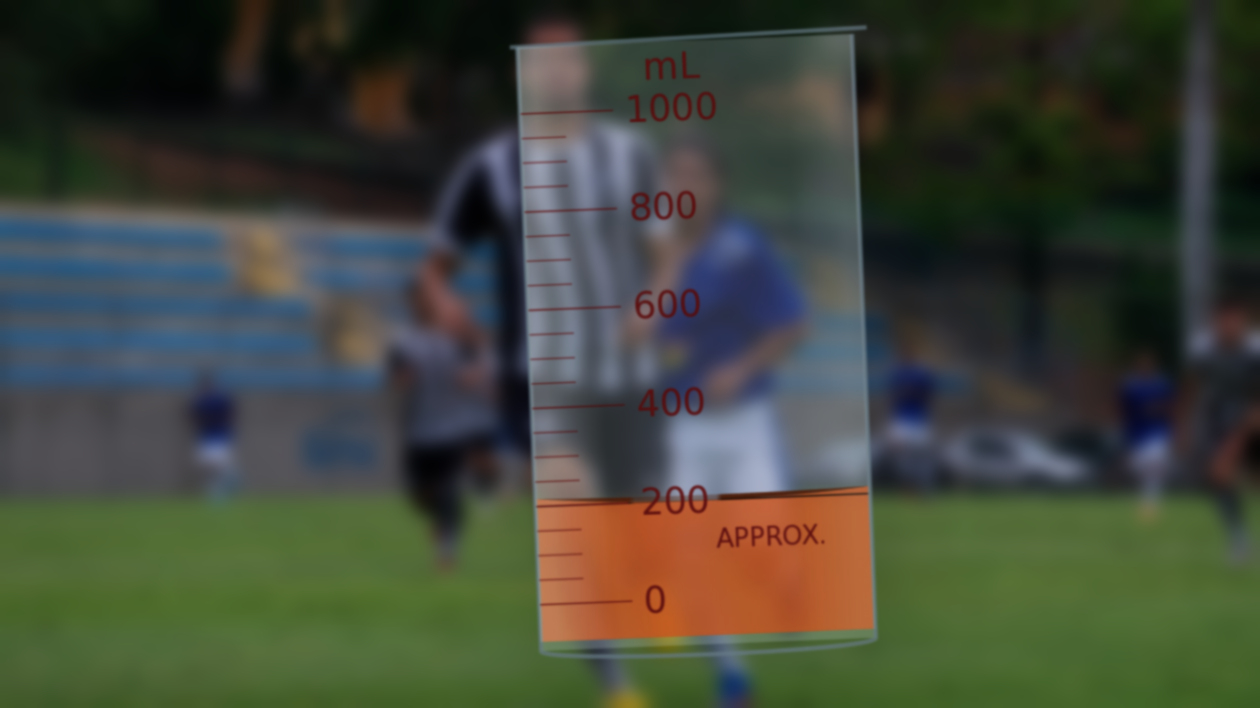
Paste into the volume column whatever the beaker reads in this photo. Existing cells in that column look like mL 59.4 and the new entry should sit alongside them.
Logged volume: mL 200
